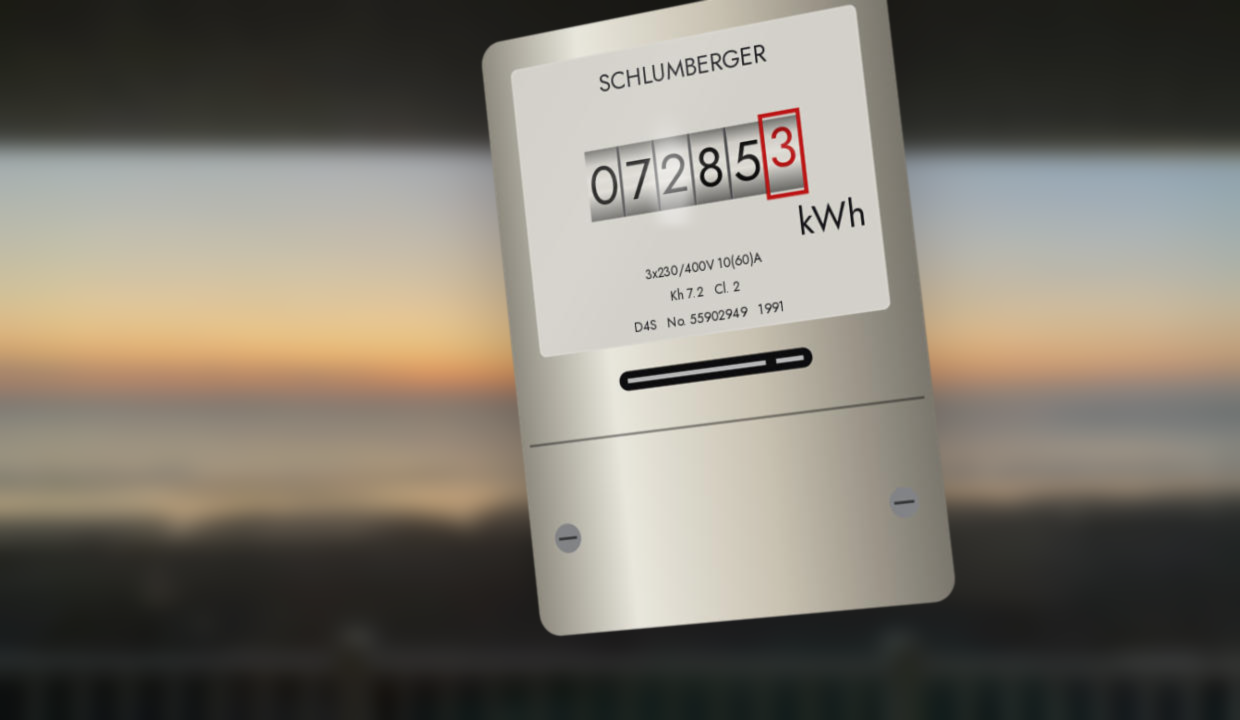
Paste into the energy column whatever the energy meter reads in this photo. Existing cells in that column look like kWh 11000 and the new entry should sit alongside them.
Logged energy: kWh 7285.3
